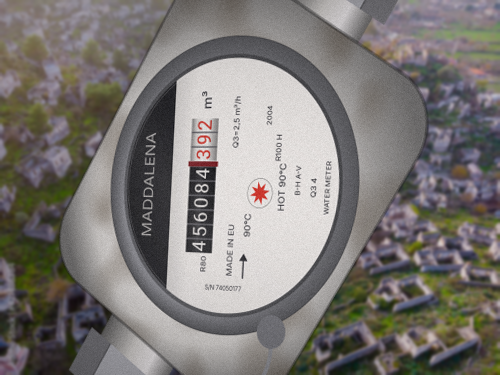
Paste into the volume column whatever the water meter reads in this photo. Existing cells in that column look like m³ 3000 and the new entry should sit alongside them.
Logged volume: m³ 456084.392
